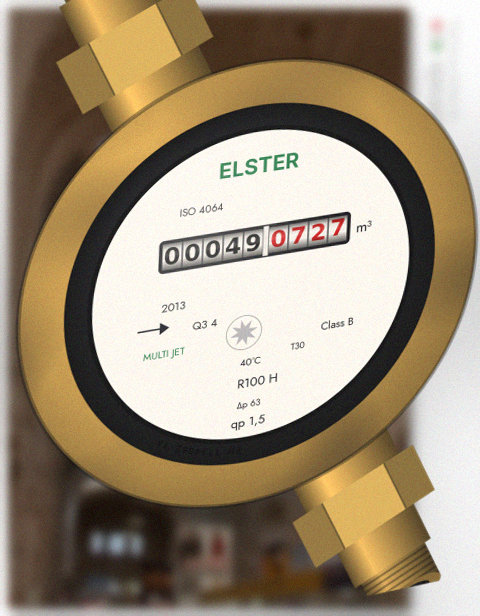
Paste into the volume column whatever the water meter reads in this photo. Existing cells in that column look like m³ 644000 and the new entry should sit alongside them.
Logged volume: m³ 49.0727
